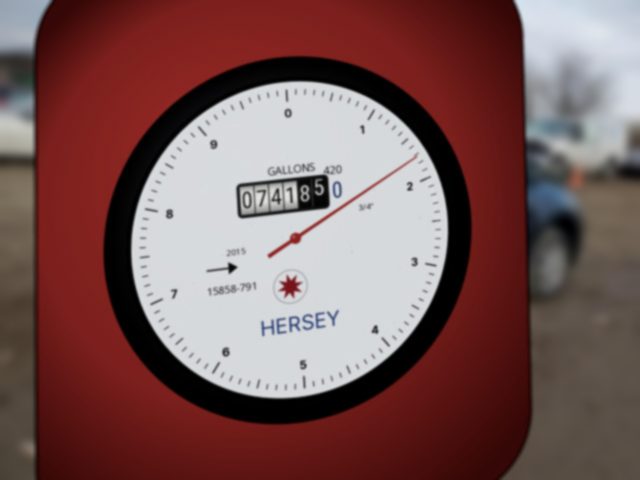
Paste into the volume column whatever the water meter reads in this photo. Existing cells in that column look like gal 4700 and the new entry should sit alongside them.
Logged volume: gal 741851.7
